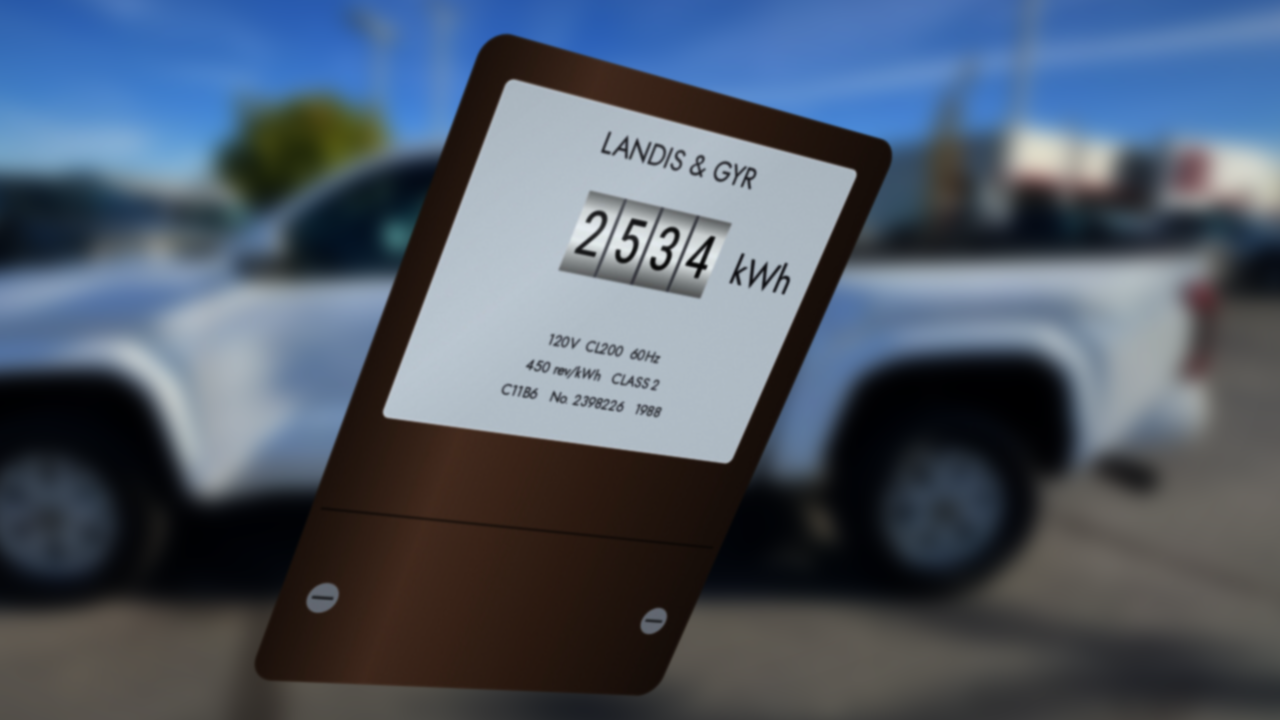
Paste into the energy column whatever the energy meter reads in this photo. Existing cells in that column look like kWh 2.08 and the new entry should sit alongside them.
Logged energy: kWh 2534
